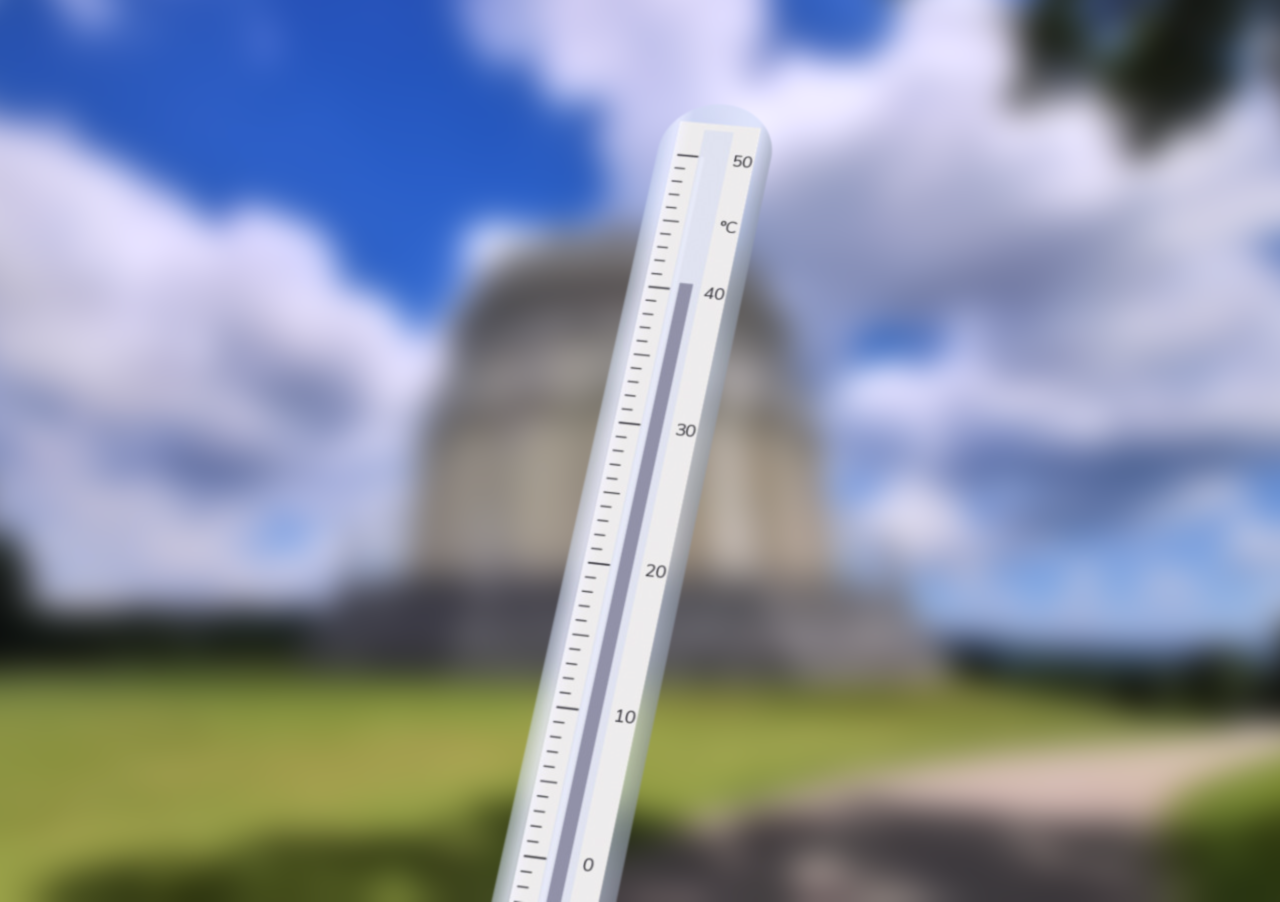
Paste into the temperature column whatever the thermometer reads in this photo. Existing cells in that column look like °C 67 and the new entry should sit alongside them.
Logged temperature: °C 40.5
